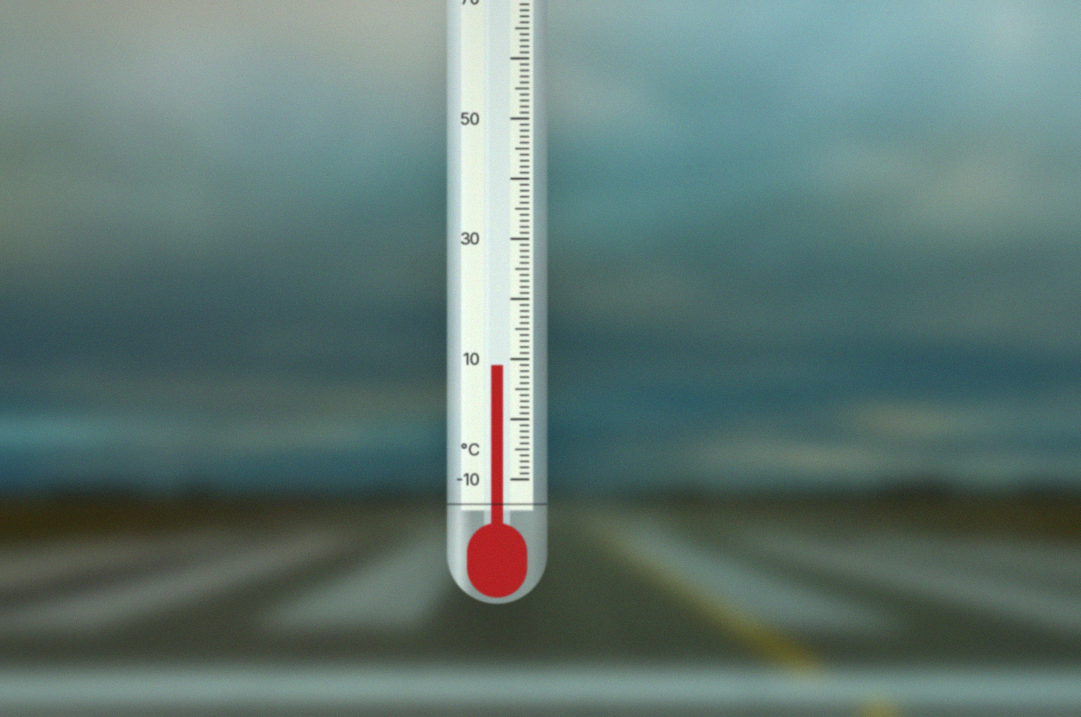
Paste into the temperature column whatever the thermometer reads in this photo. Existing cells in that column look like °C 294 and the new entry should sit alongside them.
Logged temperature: °C 9
